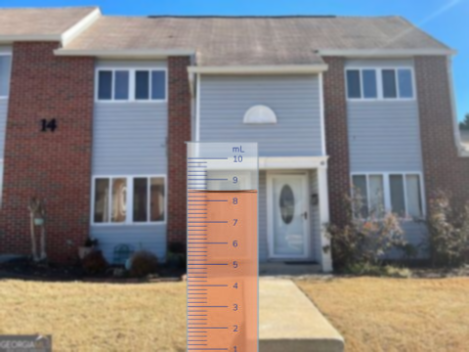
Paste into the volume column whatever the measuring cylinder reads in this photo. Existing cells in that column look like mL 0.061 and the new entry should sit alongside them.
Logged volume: mL 8.4
